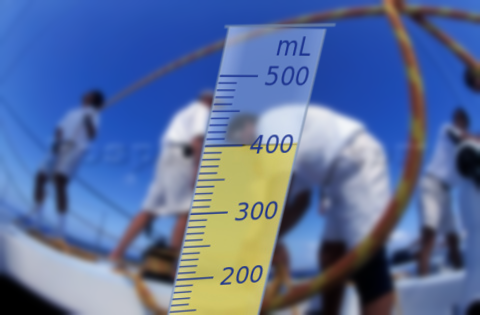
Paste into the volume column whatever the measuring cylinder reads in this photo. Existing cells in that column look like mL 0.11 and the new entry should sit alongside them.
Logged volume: mL 400
